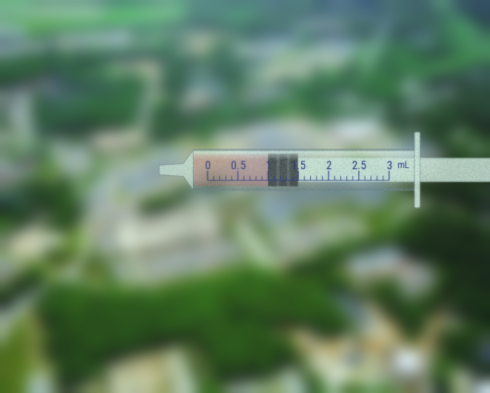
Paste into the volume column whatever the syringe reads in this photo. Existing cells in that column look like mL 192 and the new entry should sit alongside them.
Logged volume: mL 1
